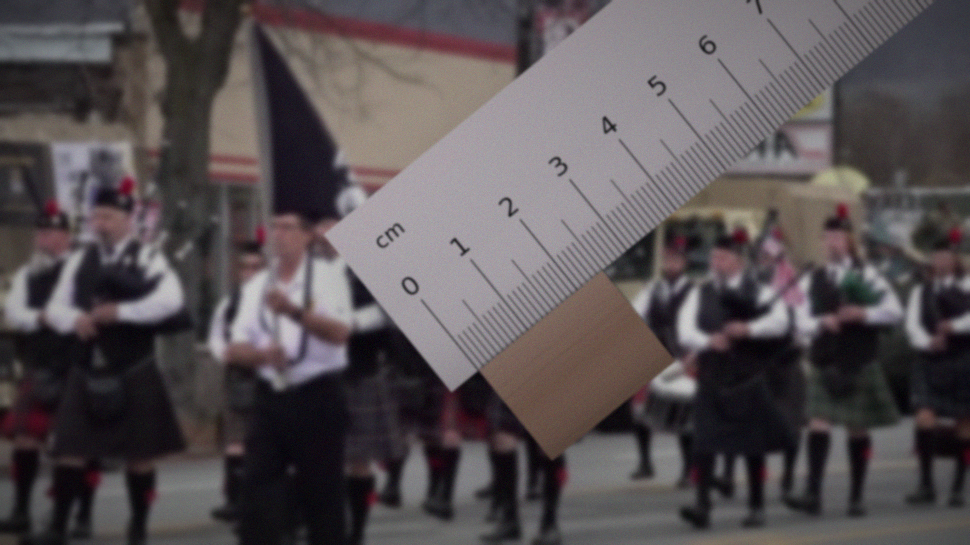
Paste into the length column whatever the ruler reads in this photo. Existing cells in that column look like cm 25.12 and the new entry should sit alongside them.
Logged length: cm 2.5
